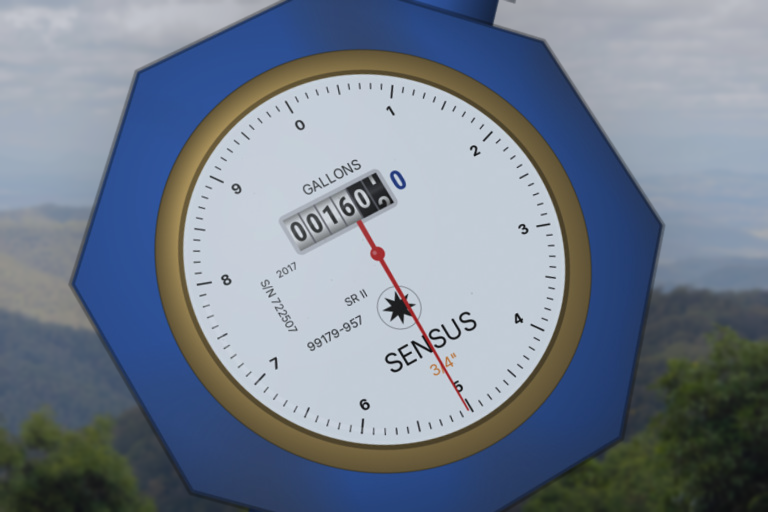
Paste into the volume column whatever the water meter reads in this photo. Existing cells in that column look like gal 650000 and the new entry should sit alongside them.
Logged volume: gal 16015.0
